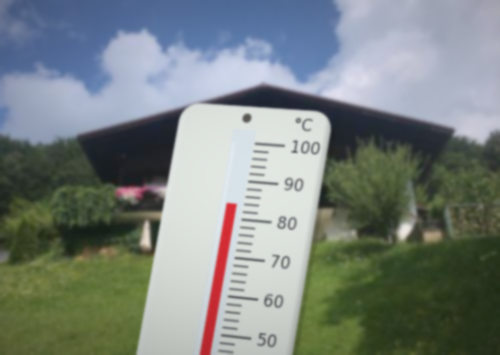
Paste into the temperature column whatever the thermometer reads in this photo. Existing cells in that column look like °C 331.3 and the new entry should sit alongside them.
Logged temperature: °C 84
